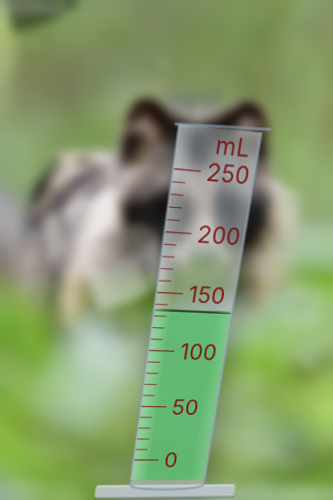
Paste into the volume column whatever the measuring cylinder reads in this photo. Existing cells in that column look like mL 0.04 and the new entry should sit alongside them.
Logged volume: mL 135
